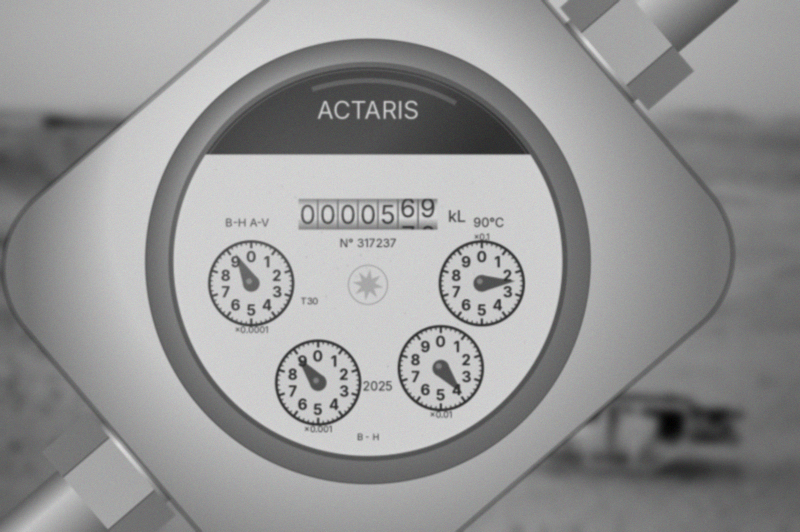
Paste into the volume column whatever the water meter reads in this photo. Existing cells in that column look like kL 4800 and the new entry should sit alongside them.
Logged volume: kL 569.2389
